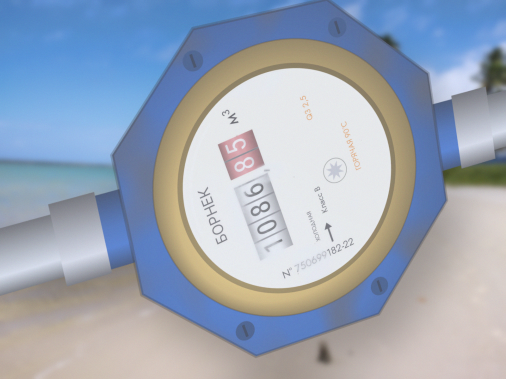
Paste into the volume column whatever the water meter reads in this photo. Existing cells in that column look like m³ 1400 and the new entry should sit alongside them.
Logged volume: m³ 1086.85
